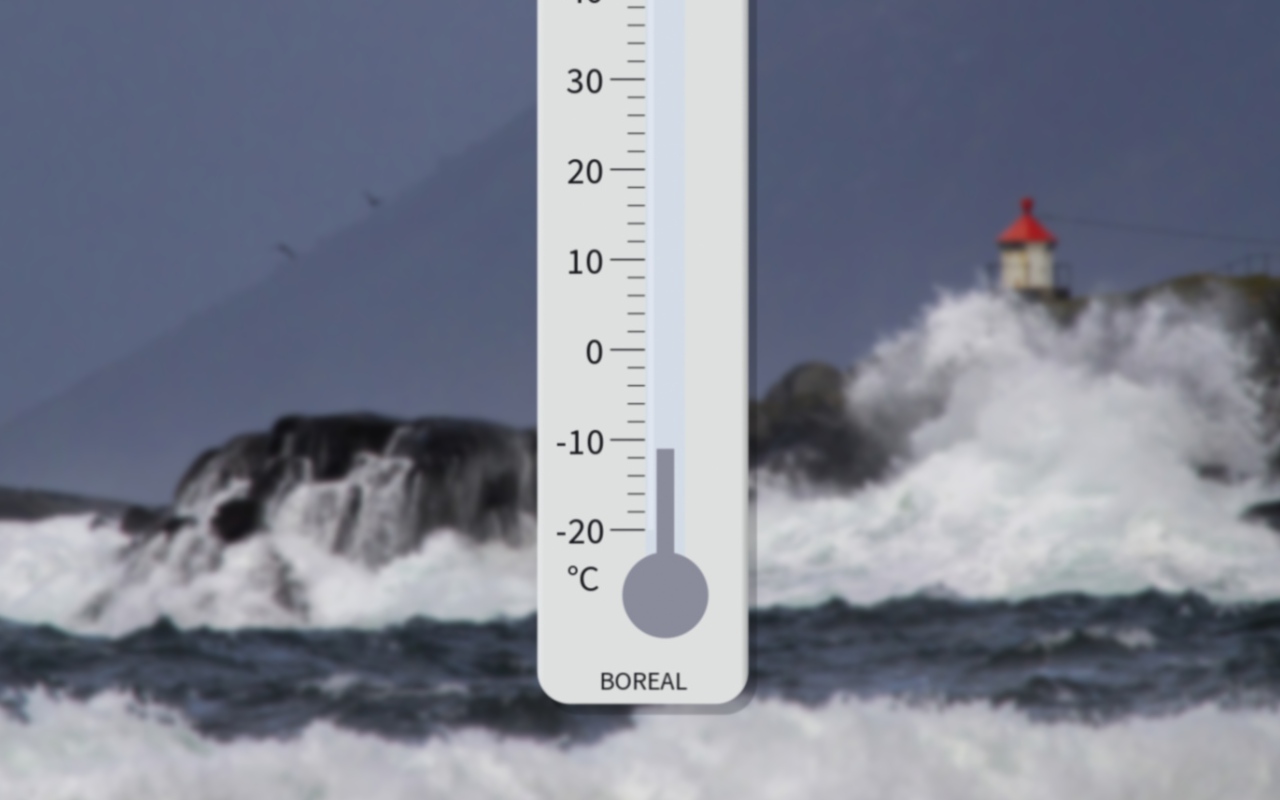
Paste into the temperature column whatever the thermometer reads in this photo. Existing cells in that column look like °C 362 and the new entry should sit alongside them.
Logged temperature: °C -11
